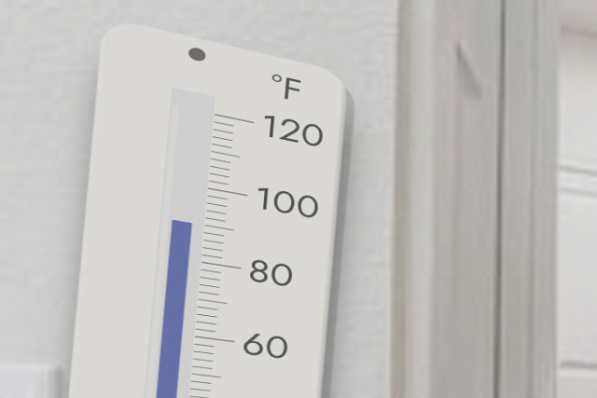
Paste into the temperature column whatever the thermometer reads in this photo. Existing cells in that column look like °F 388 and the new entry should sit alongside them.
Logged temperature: °F 90
